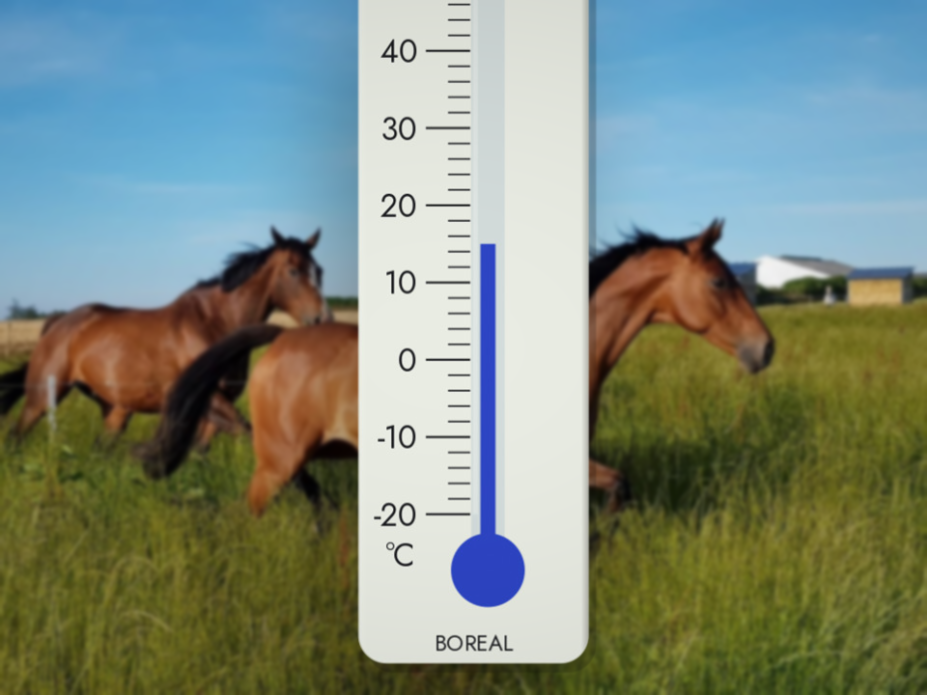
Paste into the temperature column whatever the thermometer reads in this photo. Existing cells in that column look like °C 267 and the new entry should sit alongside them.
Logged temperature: °C 15
